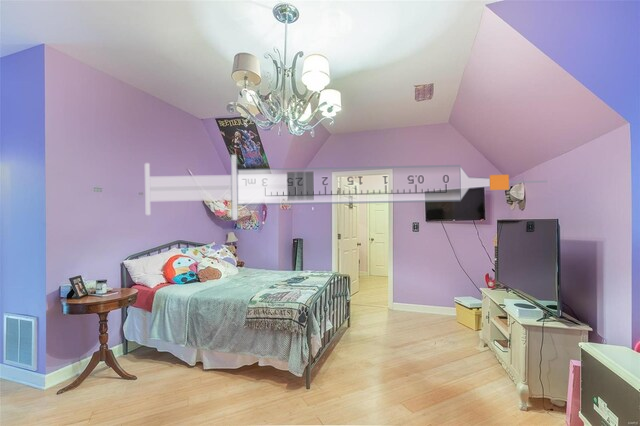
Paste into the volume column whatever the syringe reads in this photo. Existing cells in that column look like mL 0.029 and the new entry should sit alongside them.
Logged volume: mL 2.2
